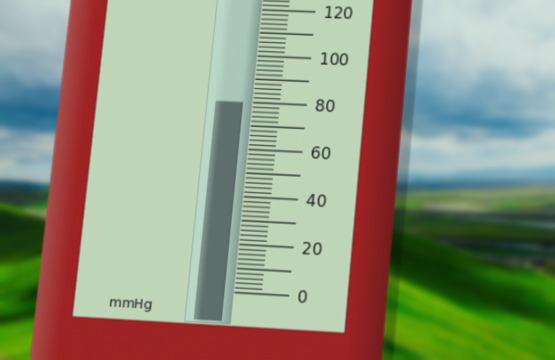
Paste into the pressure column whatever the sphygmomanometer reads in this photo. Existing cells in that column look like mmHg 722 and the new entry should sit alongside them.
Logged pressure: mmHg 80
